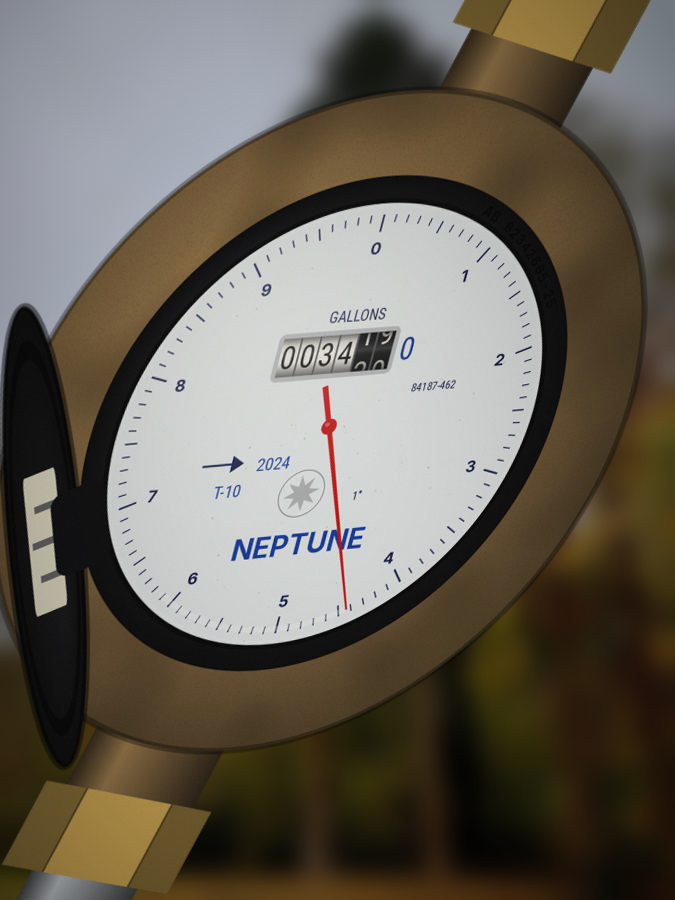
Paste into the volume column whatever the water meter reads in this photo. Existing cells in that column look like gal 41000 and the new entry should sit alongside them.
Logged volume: gal 34194.4
